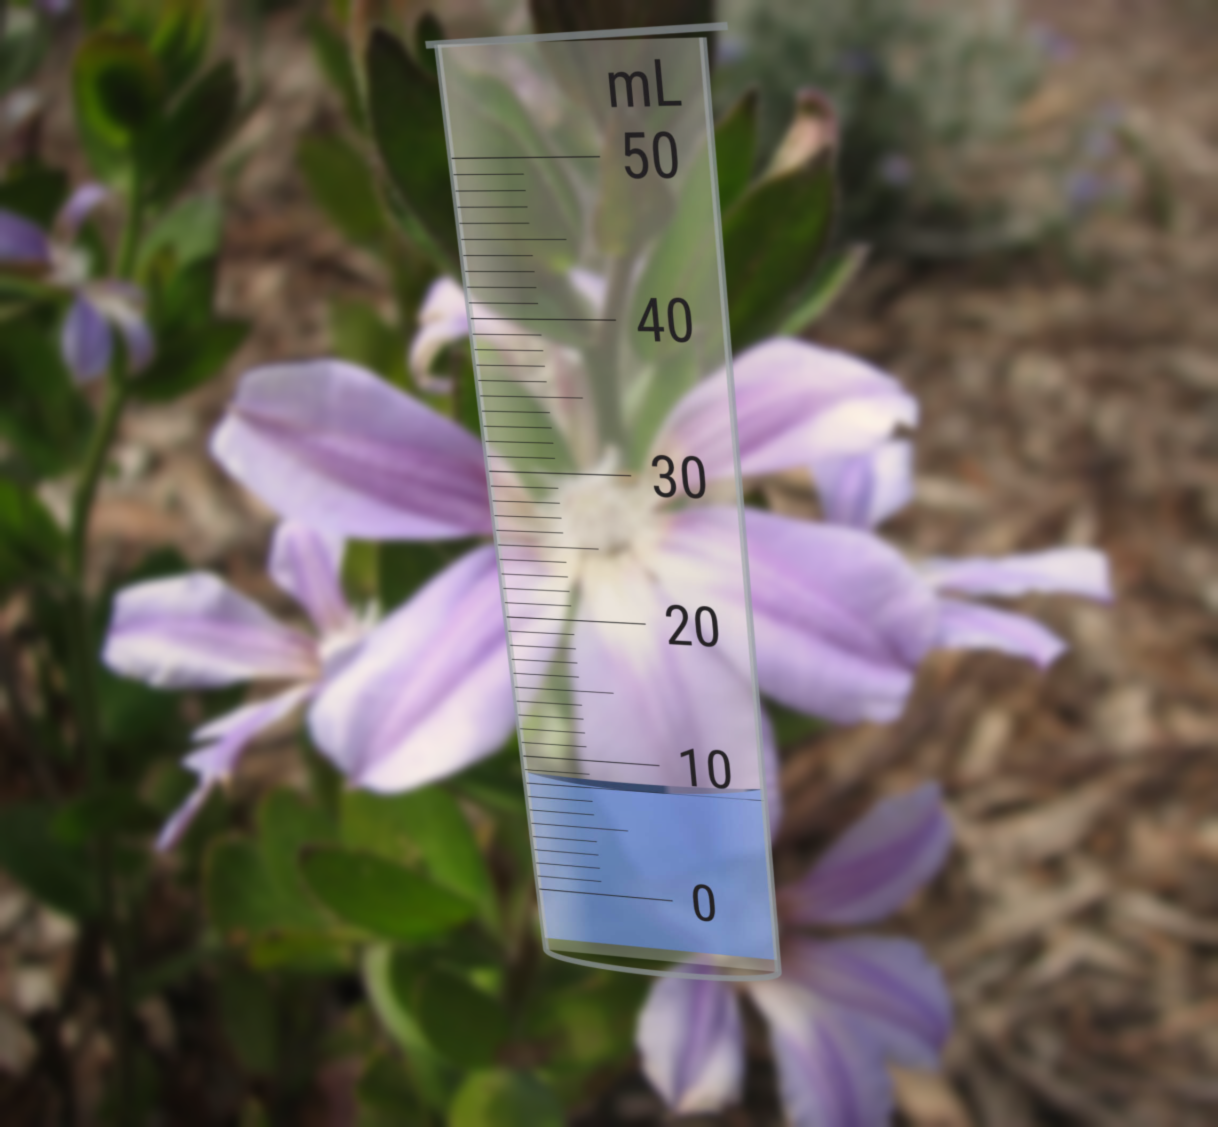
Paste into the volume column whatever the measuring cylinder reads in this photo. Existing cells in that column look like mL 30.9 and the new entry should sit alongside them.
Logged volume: mL 8
